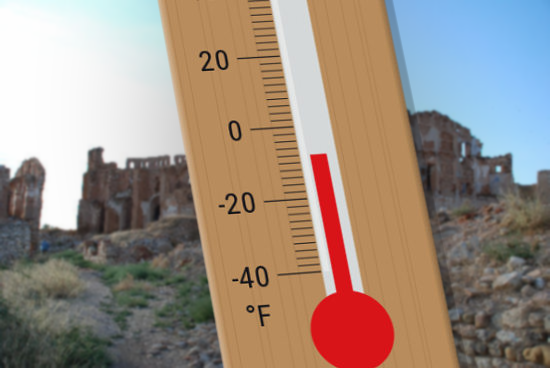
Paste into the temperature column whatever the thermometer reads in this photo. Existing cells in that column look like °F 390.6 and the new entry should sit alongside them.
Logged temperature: °F -8
